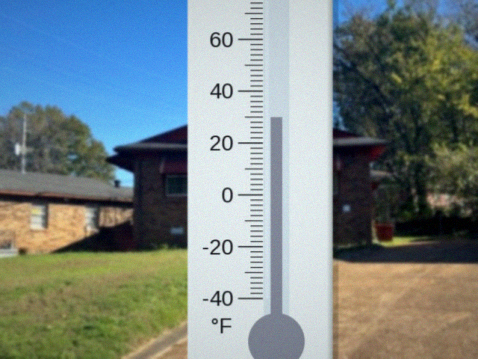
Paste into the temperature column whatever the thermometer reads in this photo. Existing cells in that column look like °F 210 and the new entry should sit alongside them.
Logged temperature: °F 30
